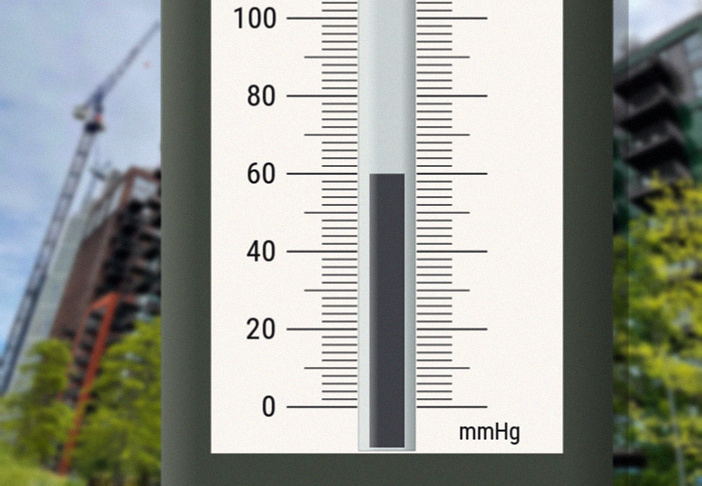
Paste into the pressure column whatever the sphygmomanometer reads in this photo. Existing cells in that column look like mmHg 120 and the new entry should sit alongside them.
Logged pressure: mmHg 60
